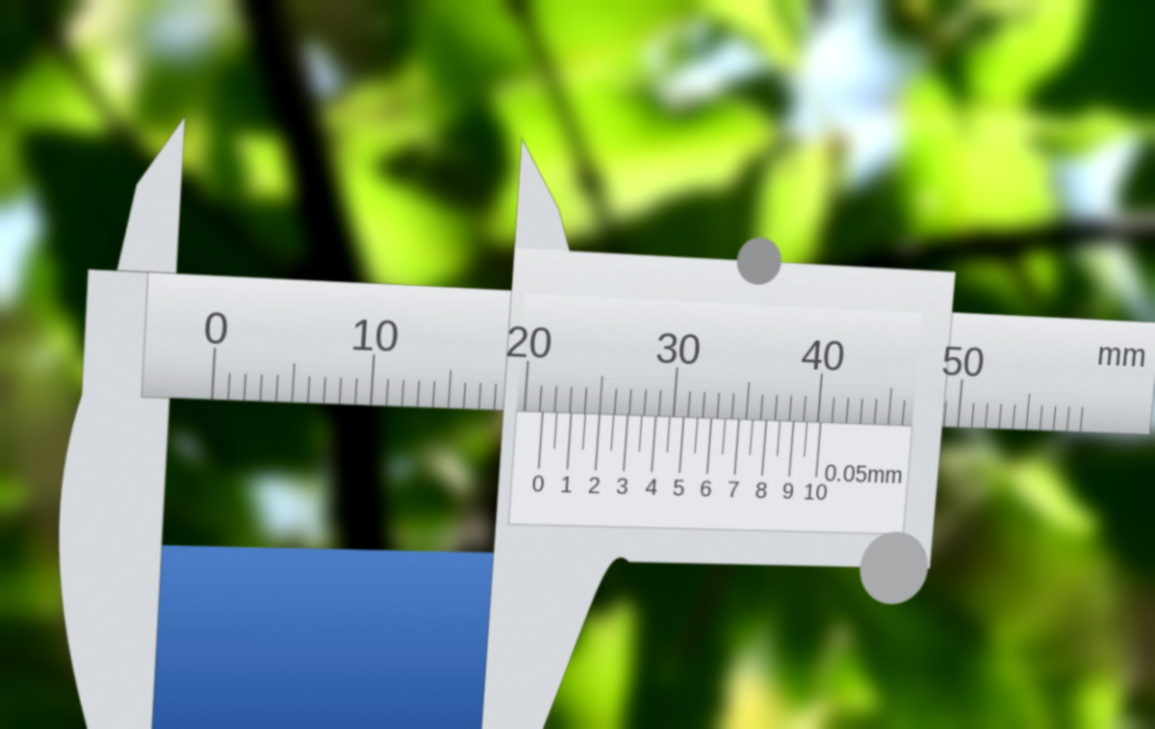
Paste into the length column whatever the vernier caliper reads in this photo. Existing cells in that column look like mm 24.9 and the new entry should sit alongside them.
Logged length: mm 21.2
